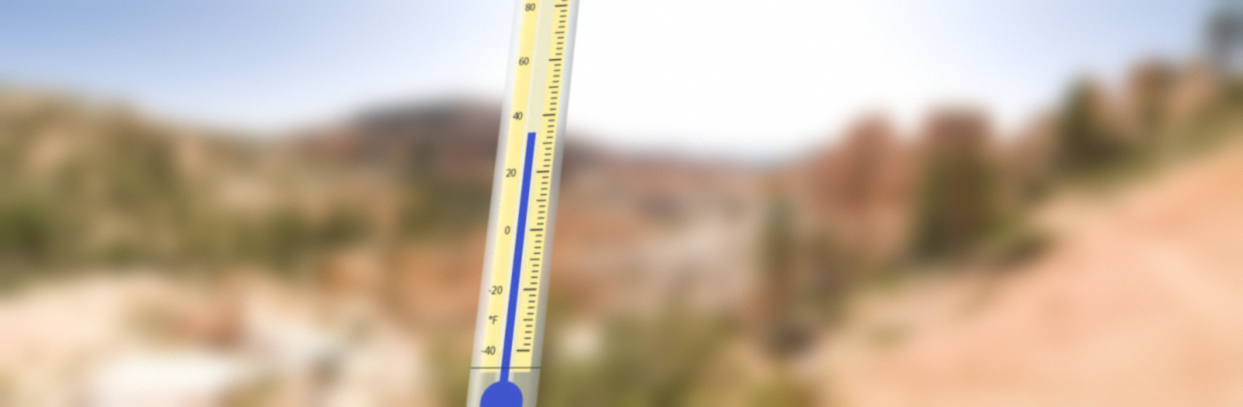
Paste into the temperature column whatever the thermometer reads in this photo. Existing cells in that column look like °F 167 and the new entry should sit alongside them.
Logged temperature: °F 34
